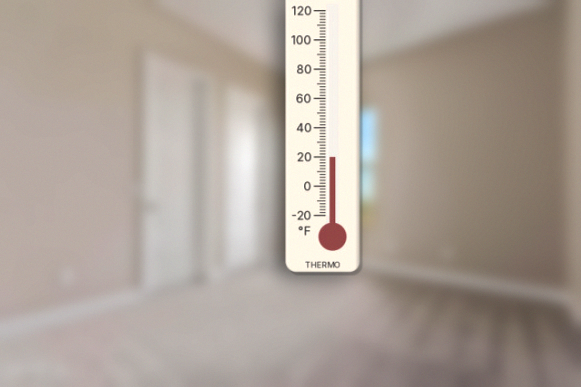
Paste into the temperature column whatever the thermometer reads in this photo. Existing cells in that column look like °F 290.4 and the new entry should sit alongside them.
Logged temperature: °F 20
